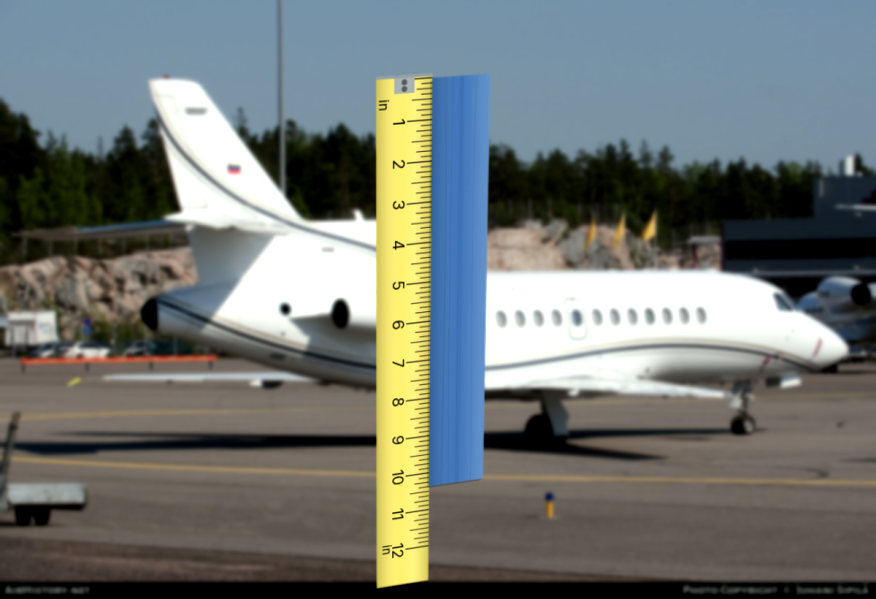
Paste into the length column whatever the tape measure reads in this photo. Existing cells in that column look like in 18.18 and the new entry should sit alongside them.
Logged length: in 10.375
